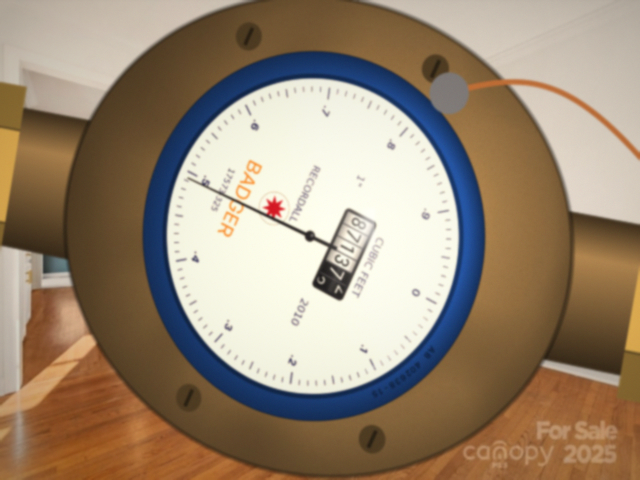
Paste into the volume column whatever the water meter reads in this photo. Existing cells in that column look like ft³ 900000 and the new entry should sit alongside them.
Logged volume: ft³ 871372.49
